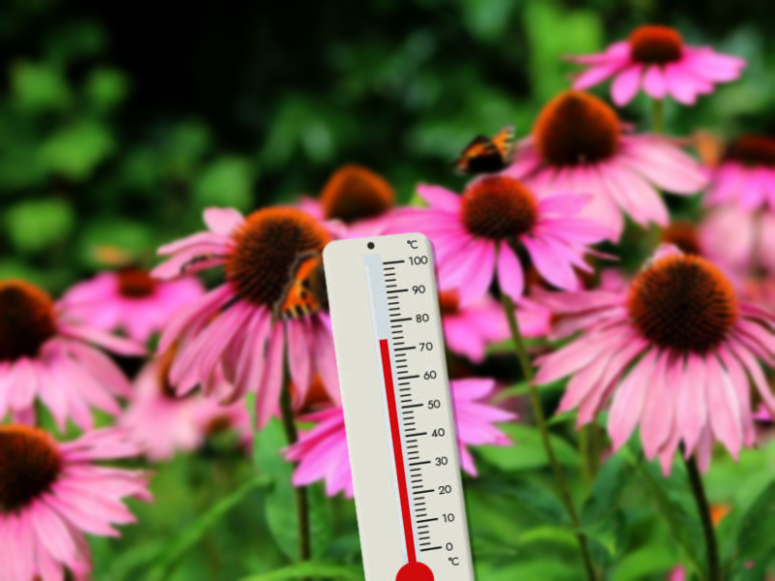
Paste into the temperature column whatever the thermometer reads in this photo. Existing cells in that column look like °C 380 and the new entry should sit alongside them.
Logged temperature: °C 74
